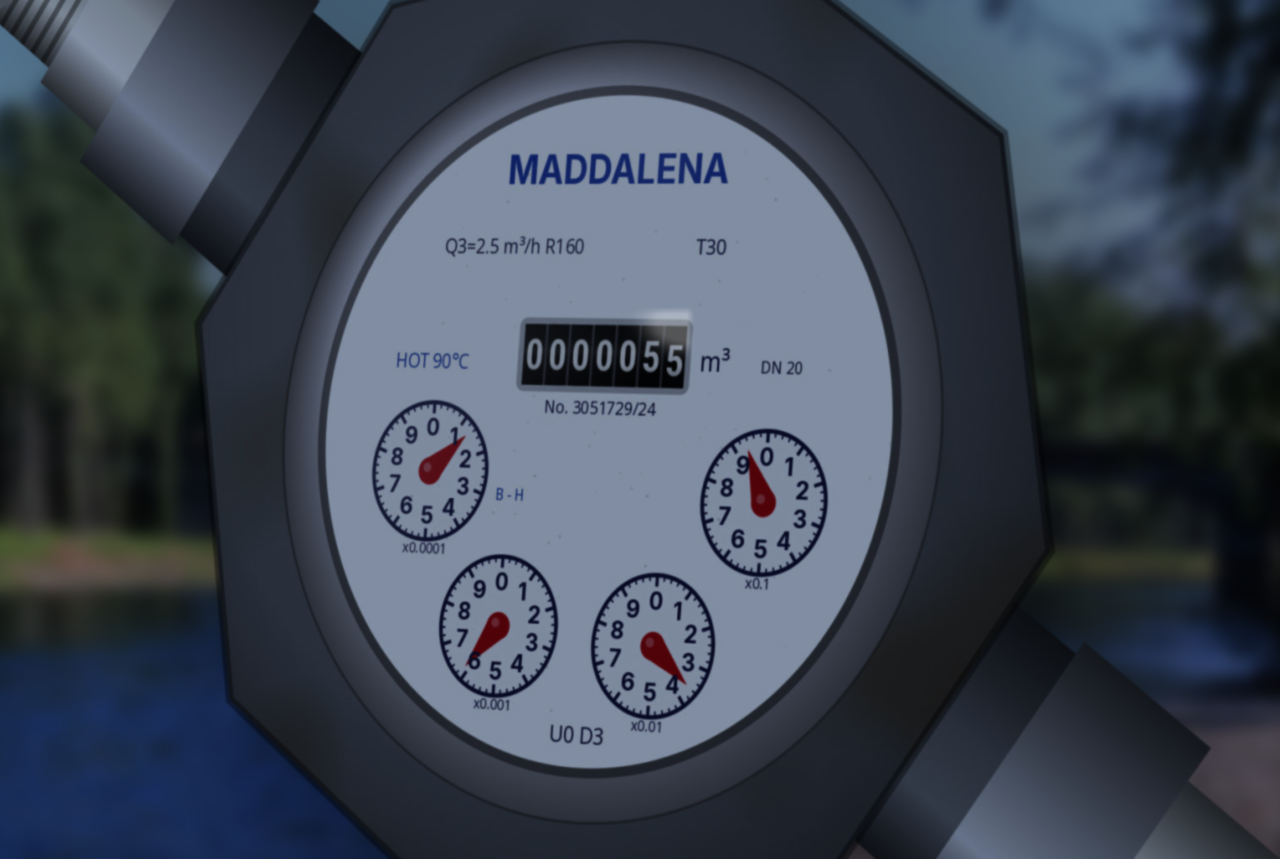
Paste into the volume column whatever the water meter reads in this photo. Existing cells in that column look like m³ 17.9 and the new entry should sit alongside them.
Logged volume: m³ 54.9361
